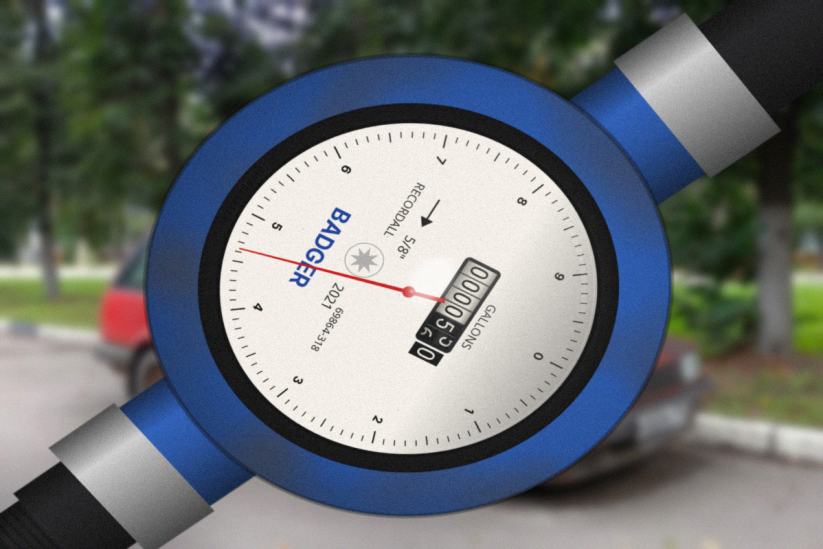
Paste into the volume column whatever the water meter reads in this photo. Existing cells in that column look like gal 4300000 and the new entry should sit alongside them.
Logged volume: gal 554.6
